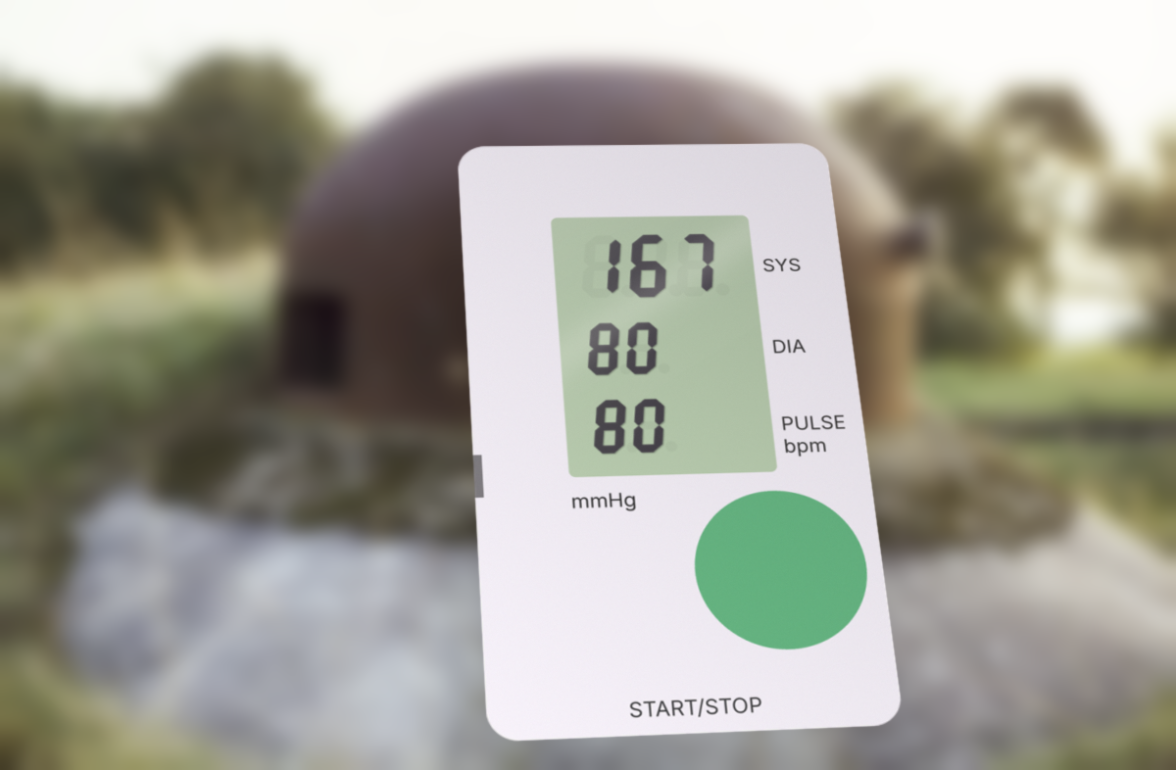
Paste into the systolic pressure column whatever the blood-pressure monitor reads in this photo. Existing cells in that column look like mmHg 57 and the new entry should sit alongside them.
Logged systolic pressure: mmHg 167
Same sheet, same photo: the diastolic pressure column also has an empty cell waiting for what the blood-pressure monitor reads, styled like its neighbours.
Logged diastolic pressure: mmHg 80
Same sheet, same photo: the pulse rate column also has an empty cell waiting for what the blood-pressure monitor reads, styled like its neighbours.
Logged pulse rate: bpm 80
